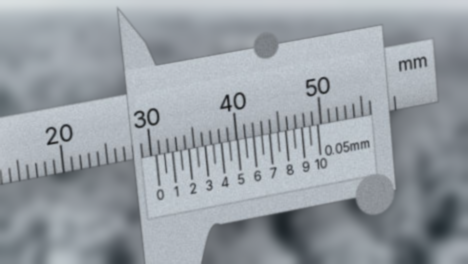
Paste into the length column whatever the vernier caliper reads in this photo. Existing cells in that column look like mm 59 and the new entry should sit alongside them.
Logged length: mm 30.6
